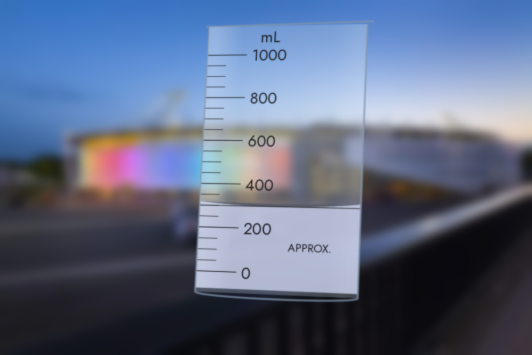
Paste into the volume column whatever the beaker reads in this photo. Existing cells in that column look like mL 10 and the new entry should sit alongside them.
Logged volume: mL 300
